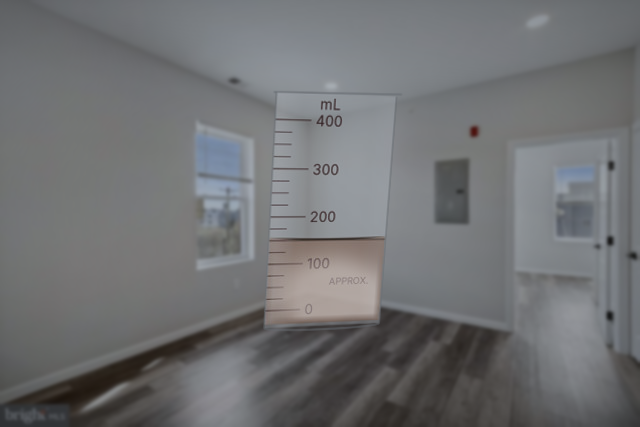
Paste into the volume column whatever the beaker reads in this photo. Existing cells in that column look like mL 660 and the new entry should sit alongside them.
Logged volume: mL 150
